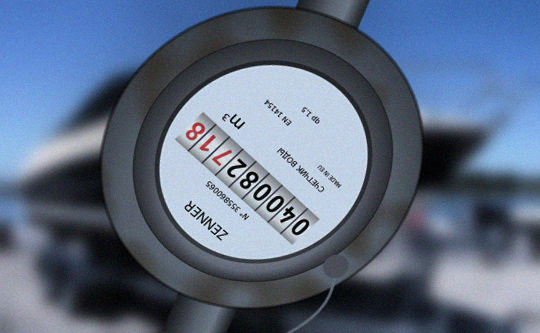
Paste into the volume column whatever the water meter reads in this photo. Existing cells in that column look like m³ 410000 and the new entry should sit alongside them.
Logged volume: m³ 40082.718
